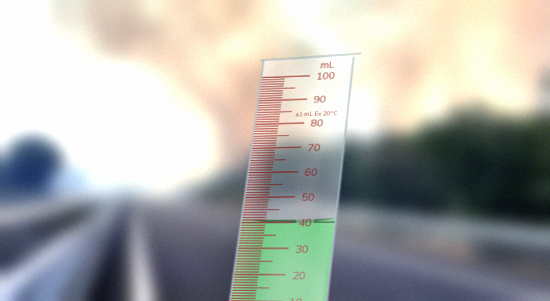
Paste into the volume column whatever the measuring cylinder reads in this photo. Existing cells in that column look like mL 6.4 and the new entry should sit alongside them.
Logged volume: mL 40
